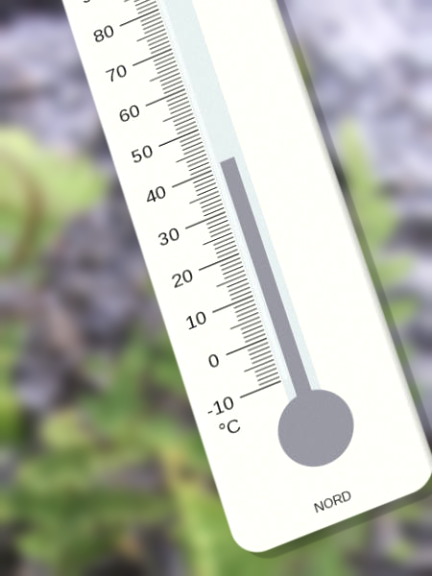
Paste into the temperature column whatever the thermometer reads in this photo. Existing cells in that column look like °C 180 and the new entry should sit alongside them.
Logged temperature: °C 41
